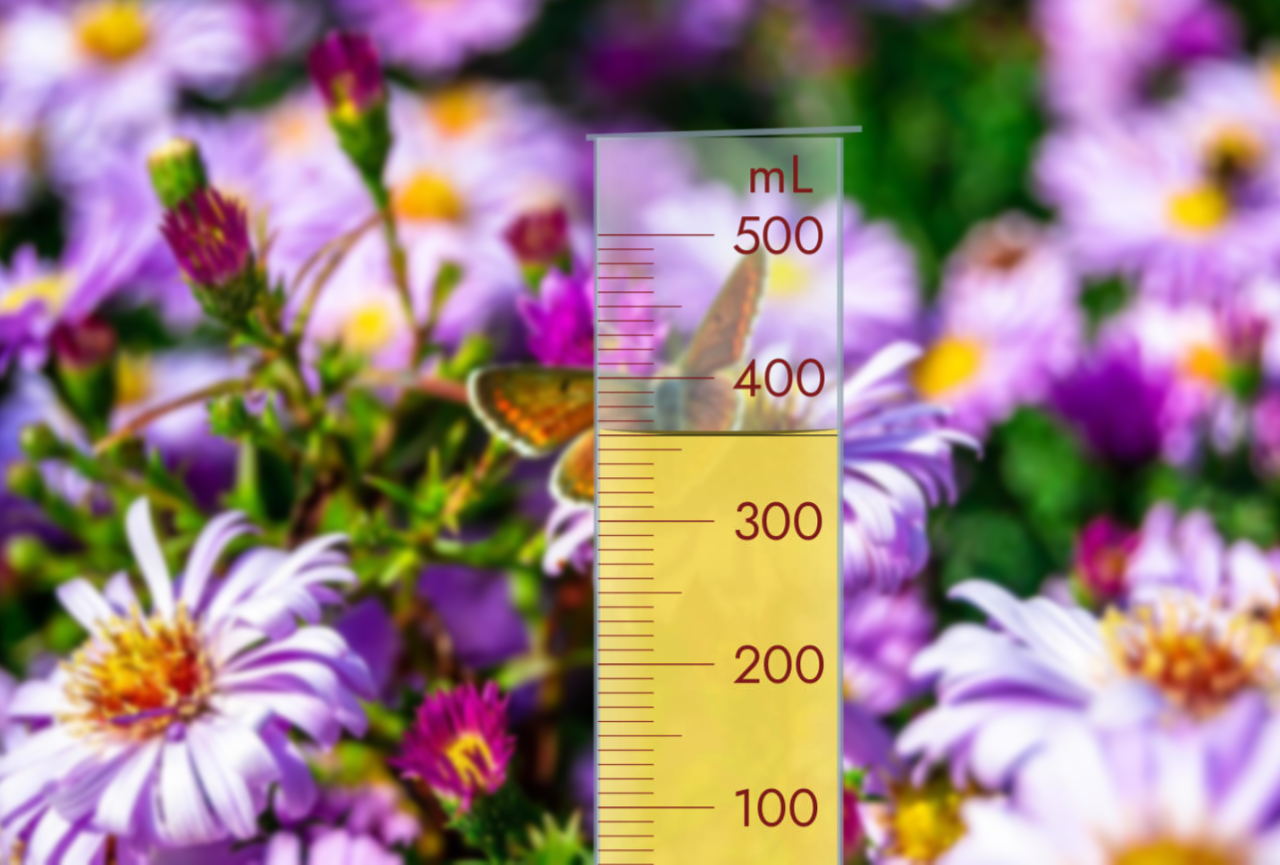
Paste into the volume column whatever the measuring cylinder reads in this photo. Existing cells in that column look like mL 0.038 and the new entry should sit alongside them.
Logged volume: mL 360
